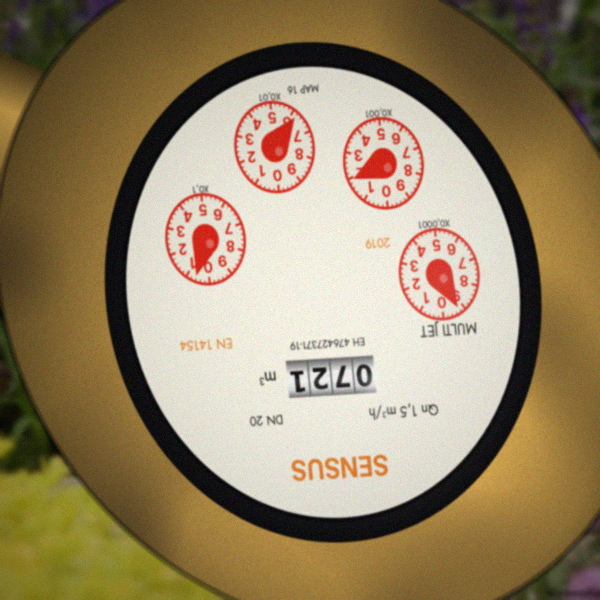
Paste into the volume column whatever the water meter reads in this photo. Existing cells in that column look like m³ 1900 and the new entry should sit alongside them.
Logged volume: m³ 721.0619
